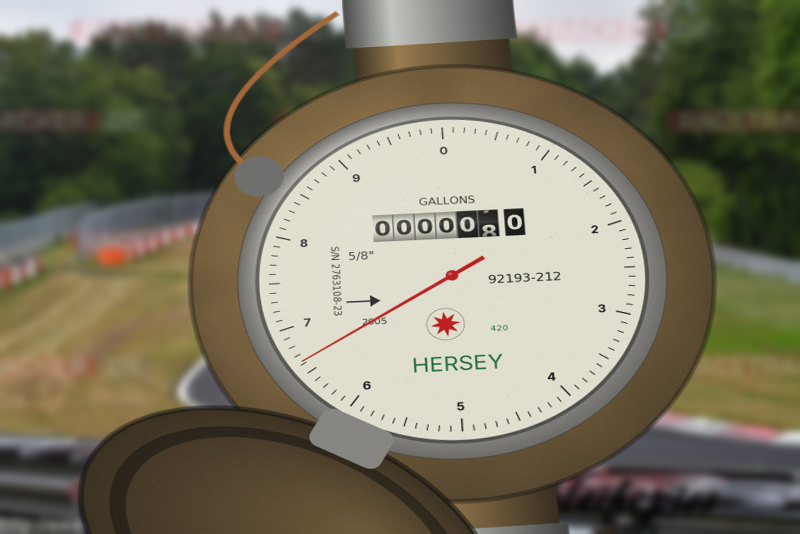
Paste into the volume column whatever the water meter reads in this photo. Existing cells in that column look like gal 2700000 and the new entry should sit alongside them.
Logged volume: gal 76.6
